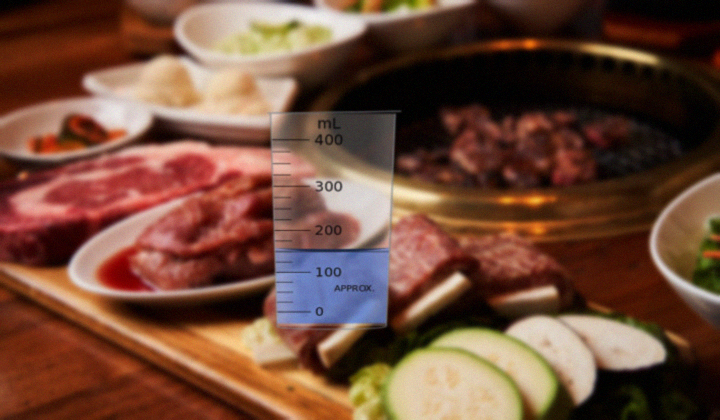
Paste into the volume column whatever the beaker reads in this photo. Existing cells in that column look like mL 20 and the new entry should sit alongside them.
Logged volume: mL 150
